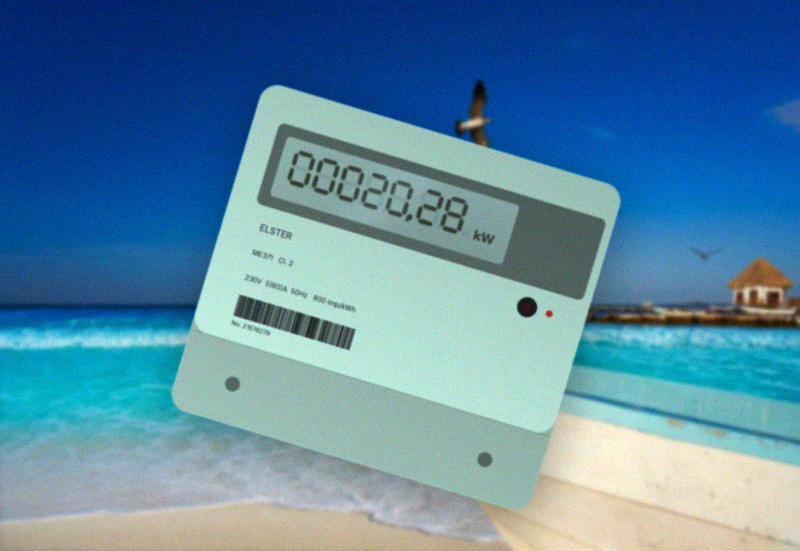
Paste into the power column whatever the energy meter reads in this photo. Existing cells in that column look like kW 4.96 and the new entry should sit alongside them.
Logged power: kW 20.28
